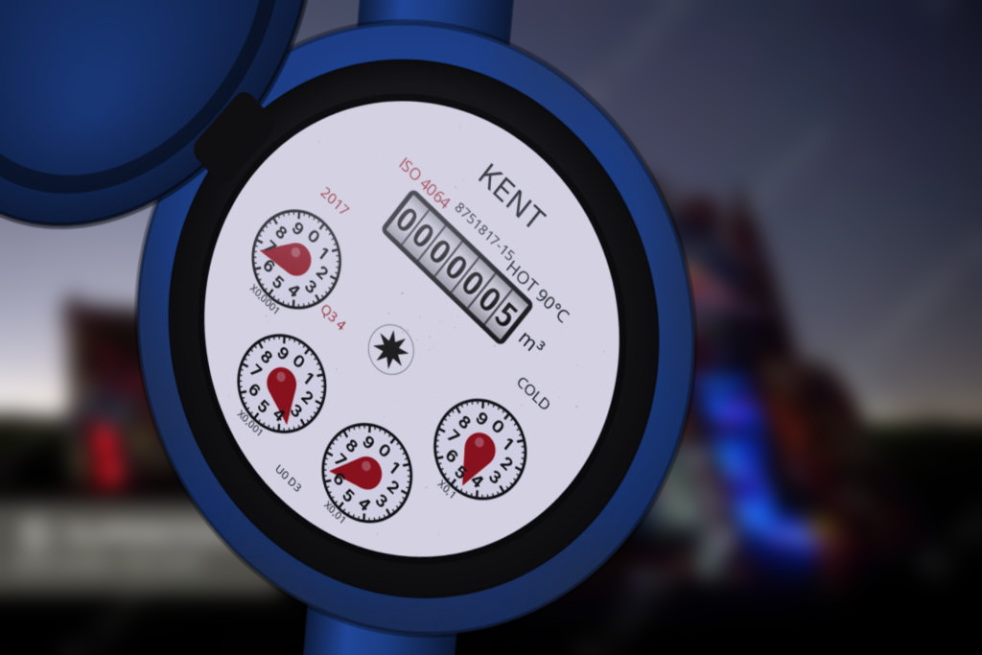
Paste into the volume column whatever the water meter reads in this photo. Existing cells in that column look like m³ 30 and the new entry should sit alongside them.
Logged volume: m³ 5.4636
